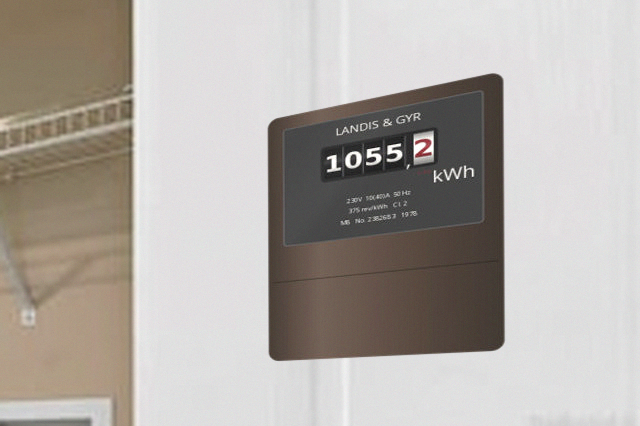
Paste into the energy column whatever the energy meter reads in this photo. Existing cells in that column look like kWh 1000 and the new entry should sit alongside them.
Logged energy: kWh 1055.2
